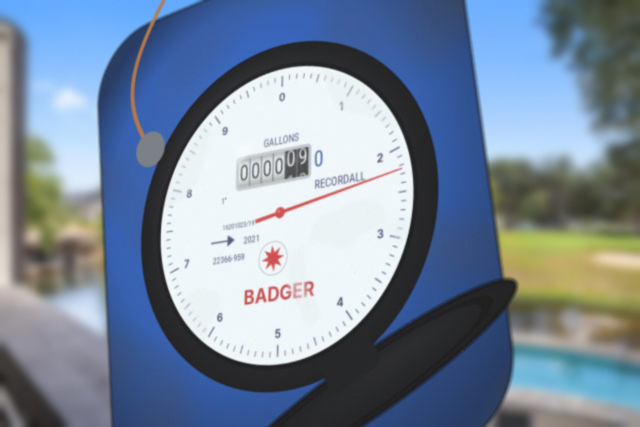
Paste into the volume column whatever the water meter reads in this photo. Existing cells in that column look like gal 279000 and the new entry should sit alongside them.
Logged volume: gal 92.2
